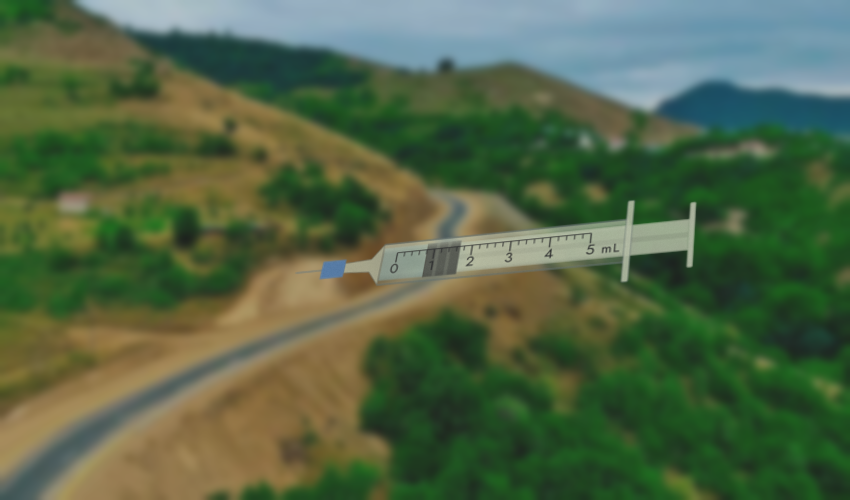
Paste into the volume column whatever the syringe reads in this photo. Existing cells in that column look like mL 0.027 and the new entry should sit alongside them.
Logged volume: mL 0.8
